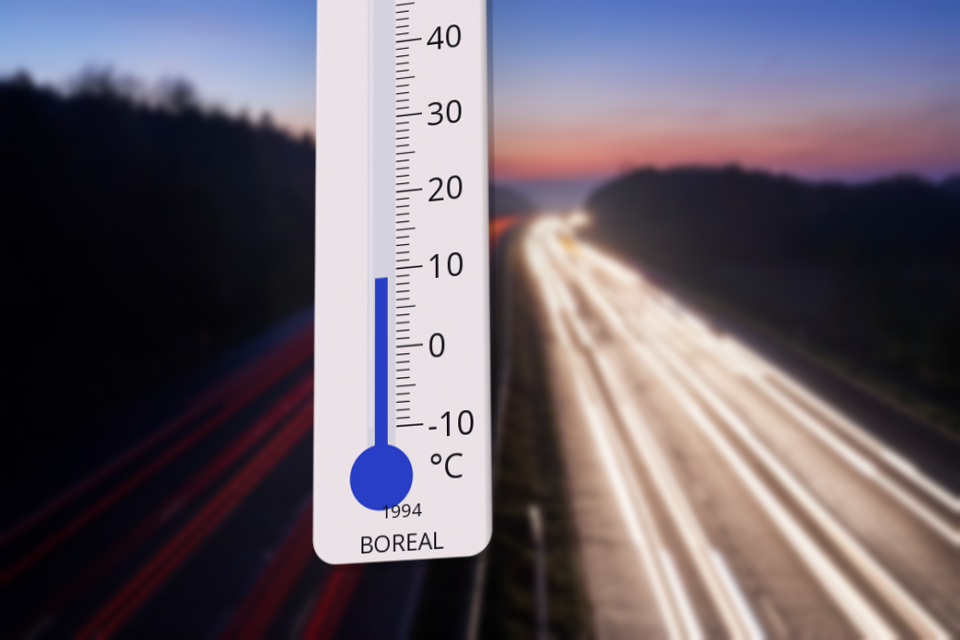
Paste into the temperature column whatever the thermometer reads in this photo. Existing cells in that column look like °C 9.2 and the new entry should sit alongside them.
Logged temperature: °C 9
